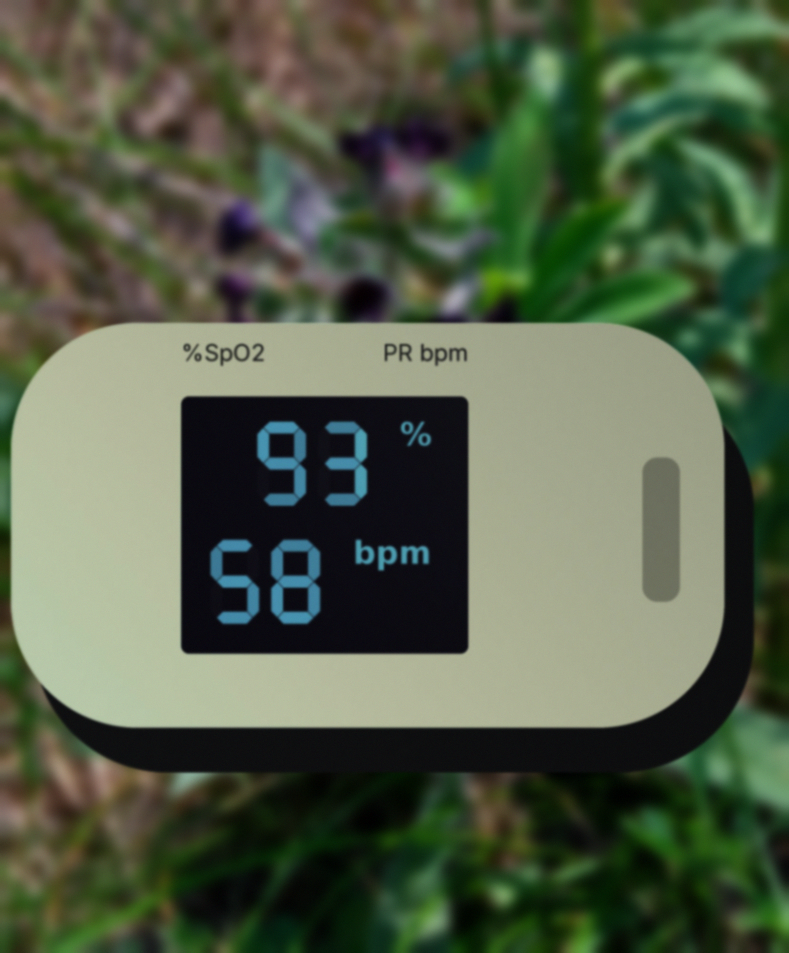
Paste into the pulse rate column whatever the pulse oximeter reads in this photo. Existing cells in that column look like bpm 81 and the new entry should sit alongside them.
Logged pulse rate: bpm 58
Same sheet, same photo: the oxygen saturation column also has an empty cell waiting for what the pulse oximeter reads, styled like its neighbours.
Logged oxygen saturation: % 93
